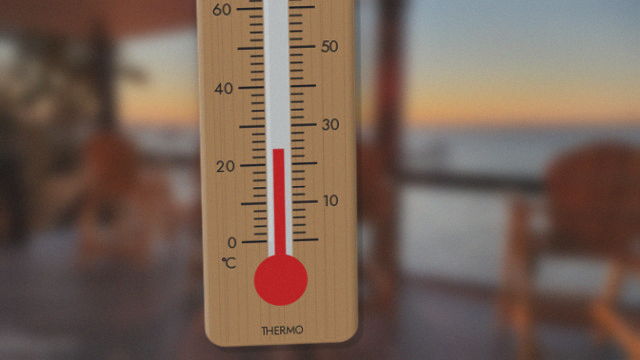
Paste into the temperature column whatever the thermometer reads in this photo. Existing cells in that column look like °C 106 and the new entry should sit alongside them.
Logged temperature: °C 24
